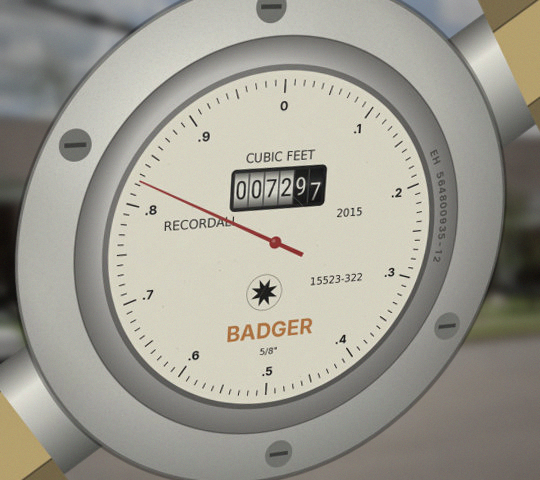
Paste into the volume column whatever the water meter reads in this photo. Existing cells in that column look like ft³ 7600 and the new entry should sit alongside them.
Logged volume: ft³ 7296.82
